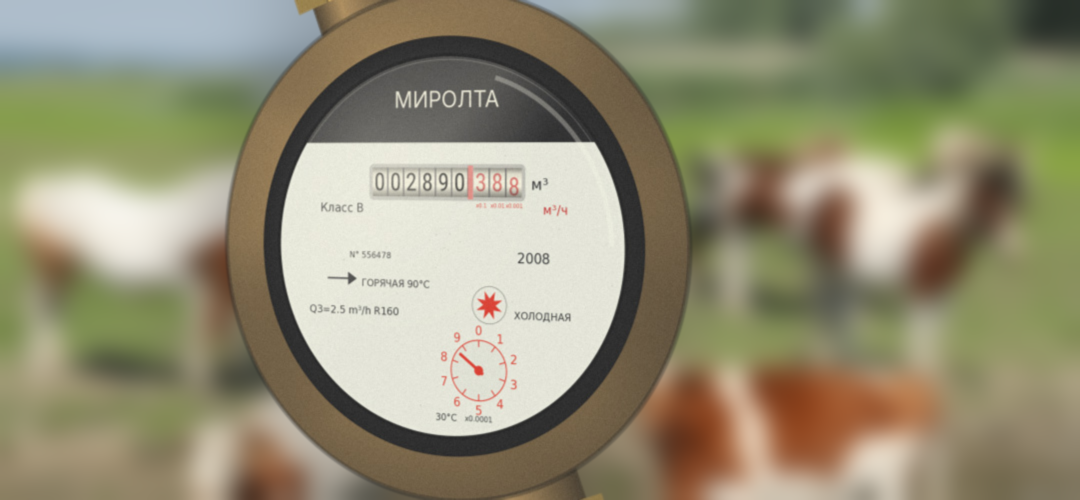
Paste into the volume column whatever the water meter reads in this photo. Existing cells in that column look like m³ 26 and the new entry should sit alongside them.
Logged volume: m³ 2890.3878
